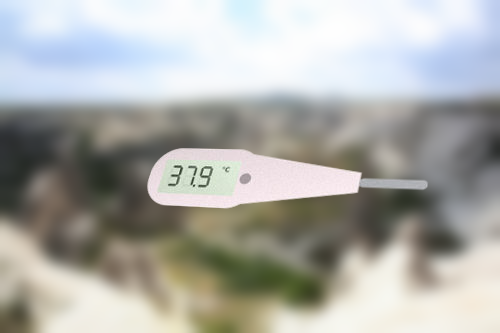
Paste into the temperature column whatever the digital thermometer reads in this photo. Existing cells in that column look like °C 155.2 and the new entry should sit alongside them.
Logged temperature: °C 37.9
